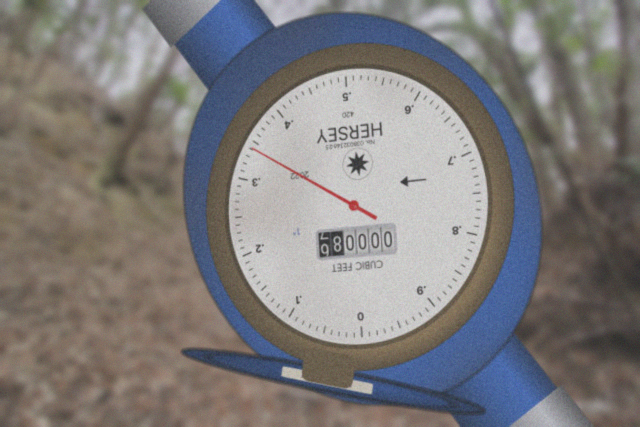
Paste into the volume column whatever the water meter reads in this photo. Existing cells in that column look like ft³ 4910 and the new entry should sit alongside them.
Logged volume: ft³ 86.34
